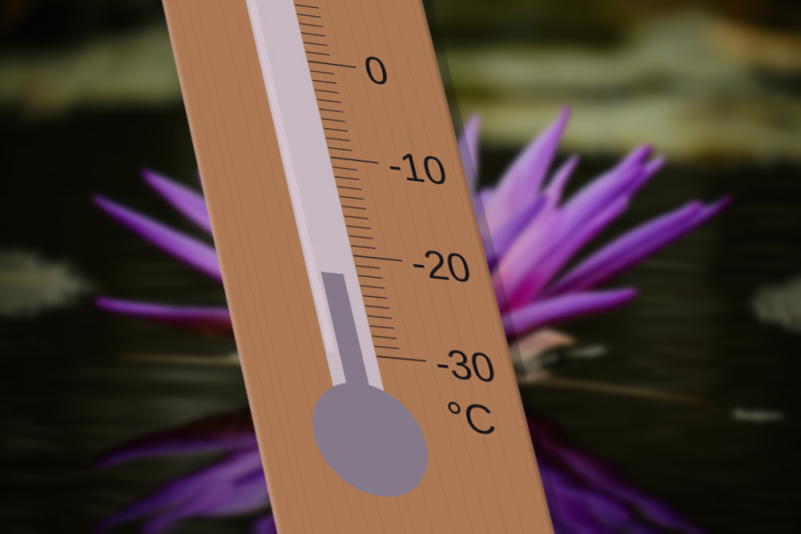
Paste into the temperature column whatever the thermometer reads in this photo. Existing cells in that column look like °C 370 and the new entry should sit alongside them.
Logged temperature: °C -22
